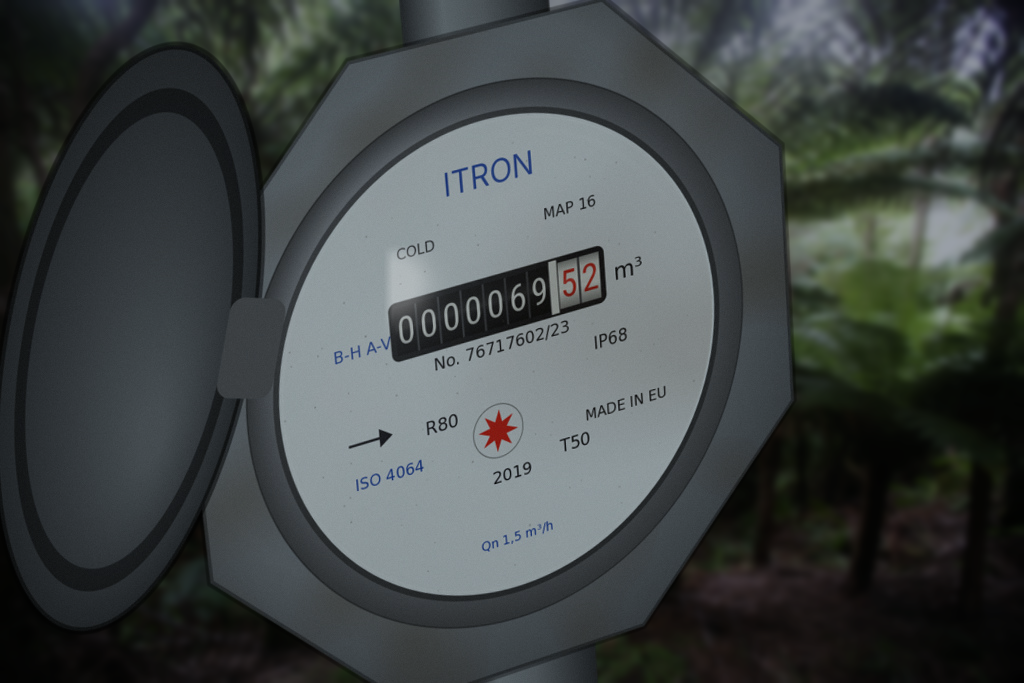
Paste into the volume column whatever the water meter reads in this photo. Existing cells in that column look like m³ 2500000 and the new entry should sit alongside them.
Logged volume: m³ 69.52
